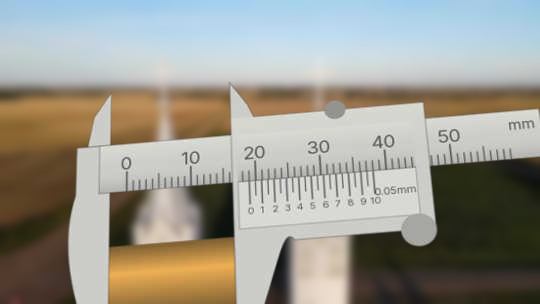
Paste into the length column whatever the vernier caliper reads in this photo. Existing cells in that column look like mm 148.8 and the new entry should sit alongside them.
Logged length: mm 19.0
